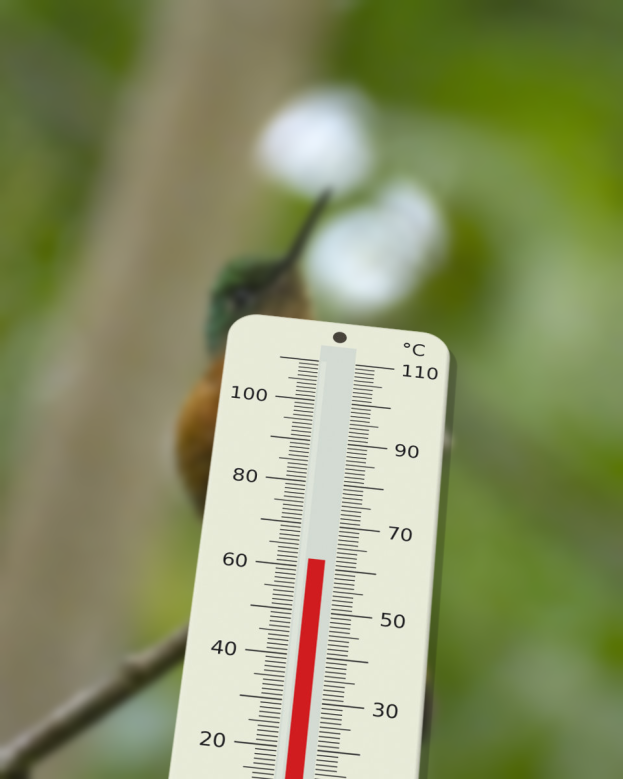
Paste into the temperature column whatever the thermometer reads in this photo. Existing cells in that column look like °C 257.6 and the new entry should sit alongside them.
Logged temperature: °C 62
